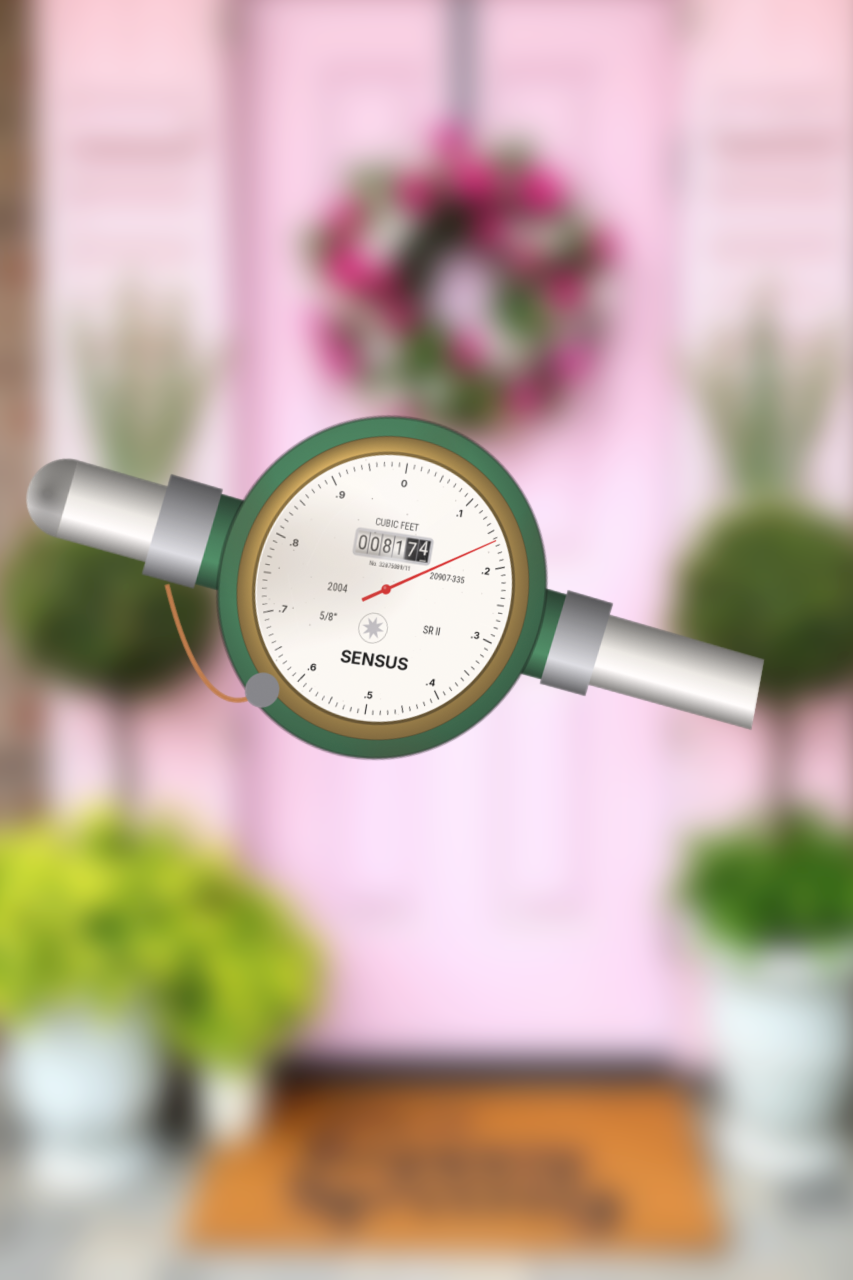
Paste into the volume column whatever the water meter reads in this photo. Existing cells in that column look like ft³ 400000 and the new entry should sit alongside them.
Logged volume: ft³ 8174.16
